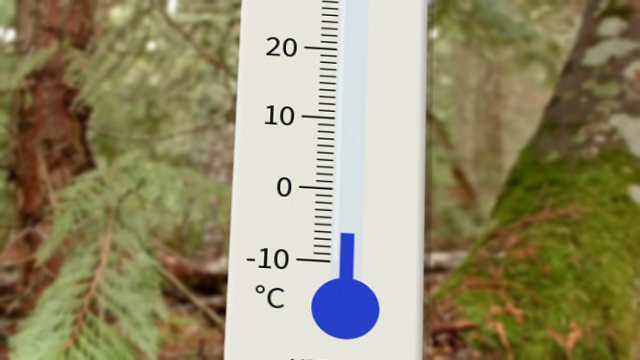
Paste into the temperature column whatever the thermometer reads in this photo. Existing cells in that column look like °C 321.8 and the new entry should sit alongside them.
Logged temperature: °C -6
